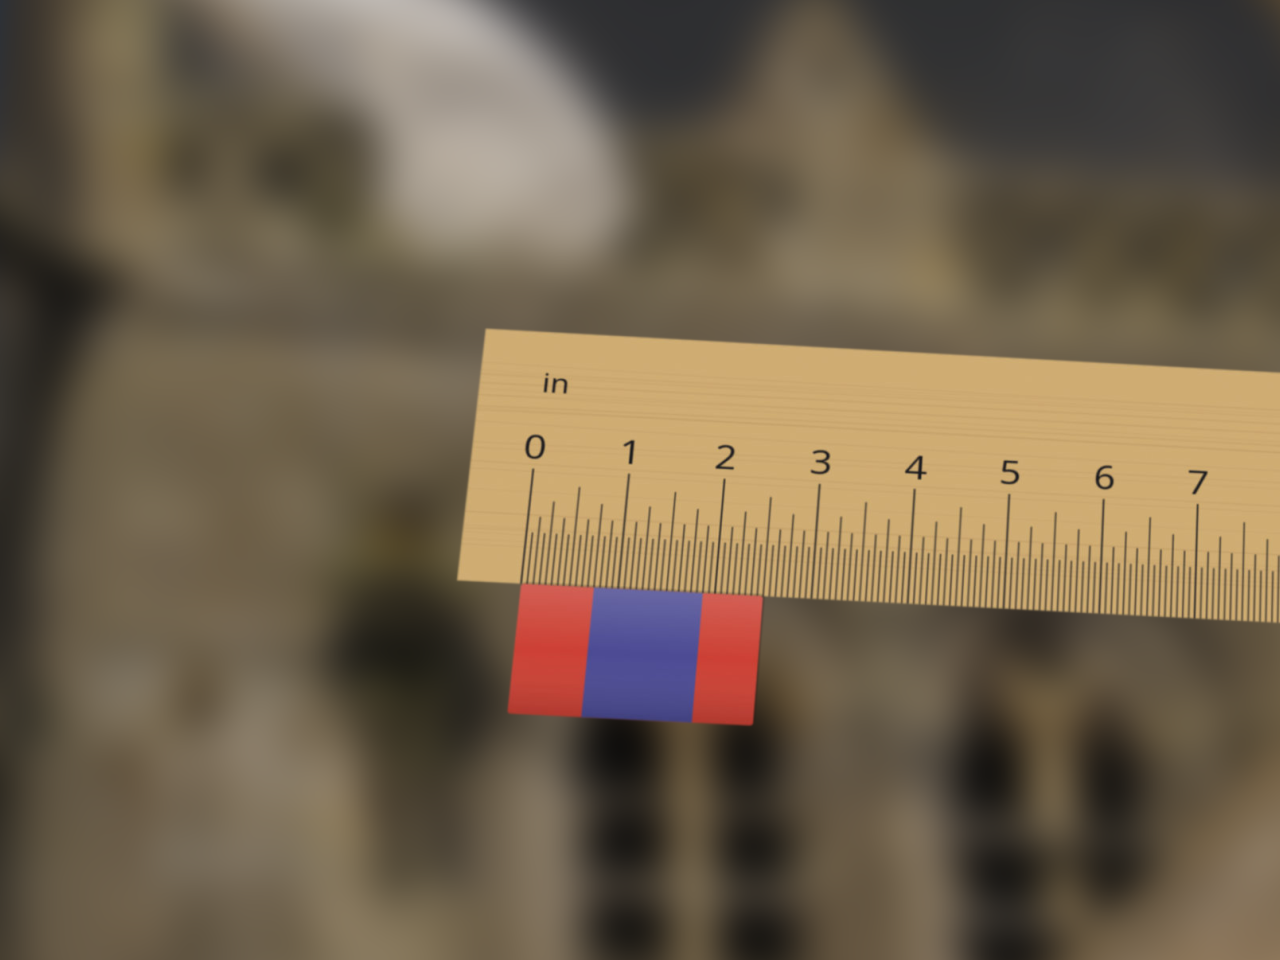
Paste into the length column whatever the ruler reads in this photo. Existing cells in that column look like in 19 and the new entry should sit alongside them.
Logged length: in 2.5
